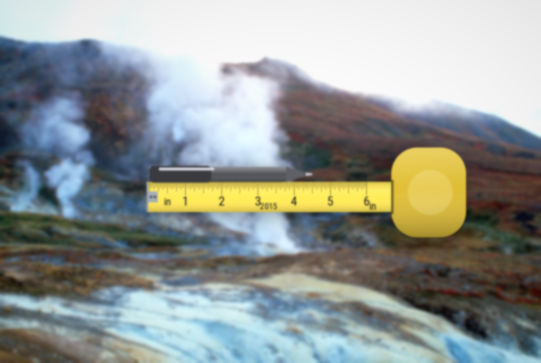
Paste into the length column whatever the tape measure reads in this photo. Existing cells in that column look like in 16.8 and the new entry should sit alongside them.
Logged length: in 4.5
